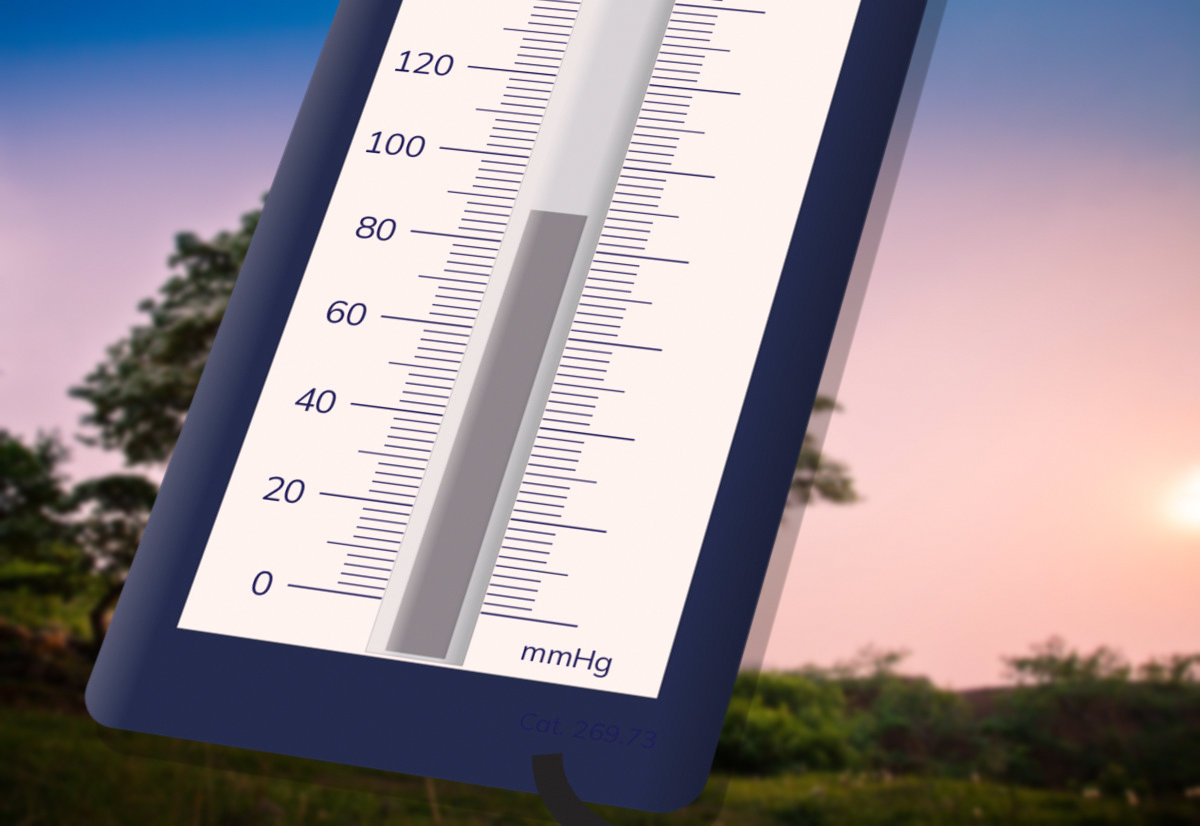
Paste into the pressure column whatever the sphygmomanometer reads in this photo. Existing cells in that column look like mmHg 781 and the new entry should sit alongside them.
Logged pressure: mmHg 88
